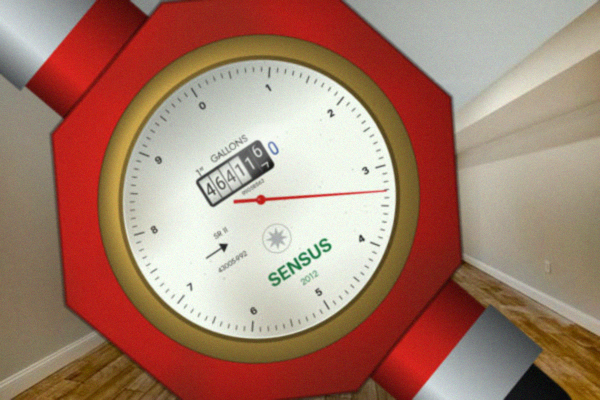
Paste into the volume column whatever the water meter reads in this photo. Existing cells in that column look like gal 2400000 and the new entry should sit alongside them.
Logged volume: gal 4641163.3
